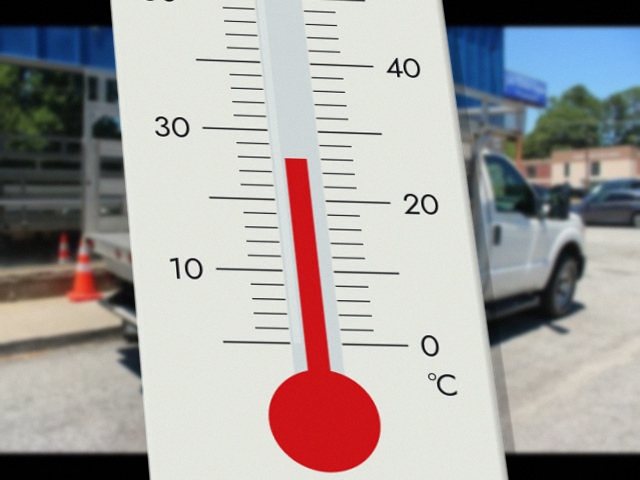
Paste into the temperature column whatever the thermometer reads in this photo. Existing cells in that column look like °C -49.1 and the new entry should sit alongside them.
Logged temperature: °C 26
